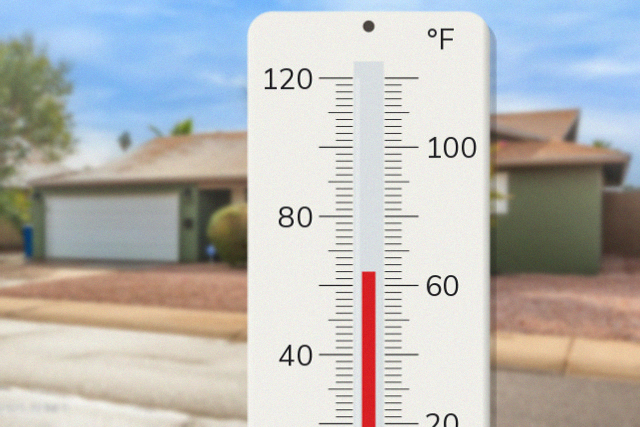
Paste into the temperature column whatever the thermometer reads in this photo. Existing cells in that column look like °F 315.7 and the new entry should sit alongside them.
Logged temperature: °F 64
